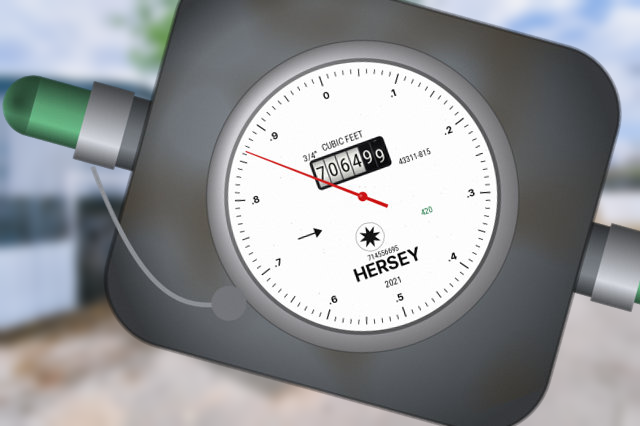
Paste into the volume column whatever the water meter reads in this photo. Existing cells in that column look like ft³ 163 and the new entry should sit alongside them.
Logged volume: ft³ 706498.86
